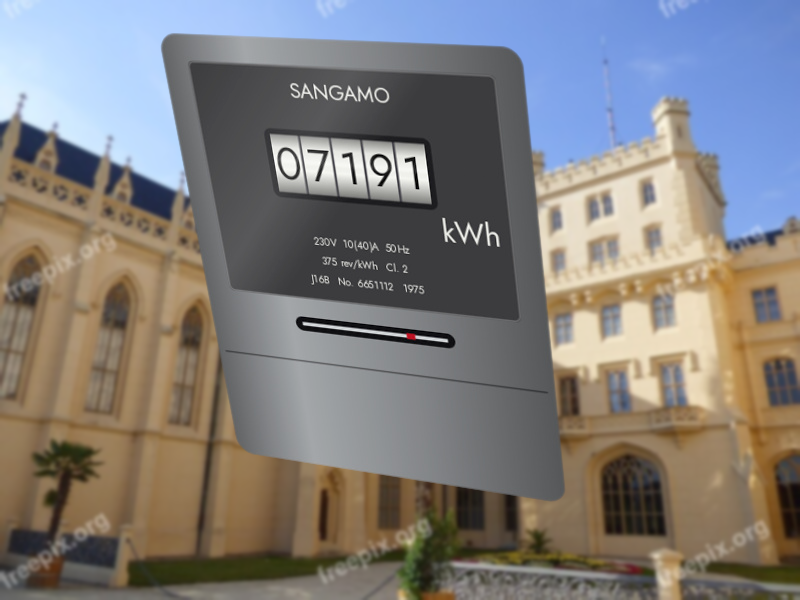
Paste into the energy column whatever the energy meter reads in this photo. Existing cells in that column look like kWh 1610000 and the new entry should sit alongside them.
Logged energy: kWh 7191
